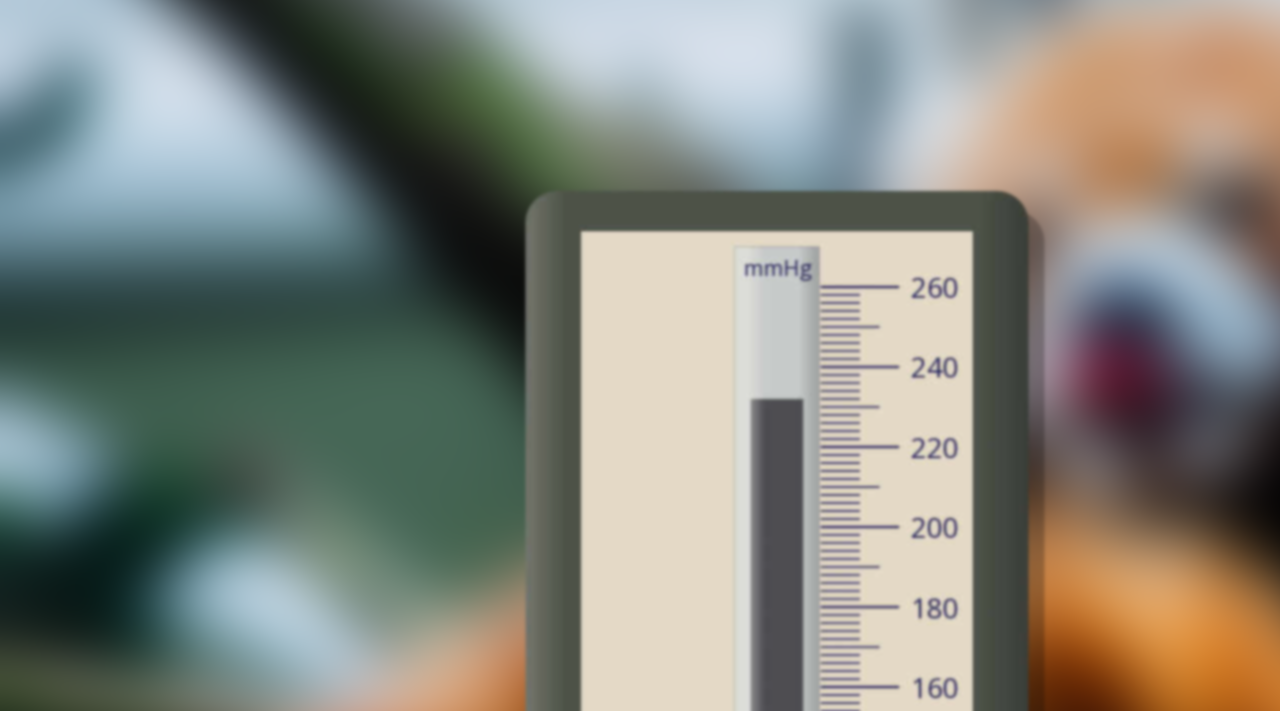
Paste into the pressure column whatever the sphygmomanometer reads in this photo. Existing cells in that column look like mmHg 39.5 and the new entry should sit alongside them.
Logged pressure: mmHg 232
